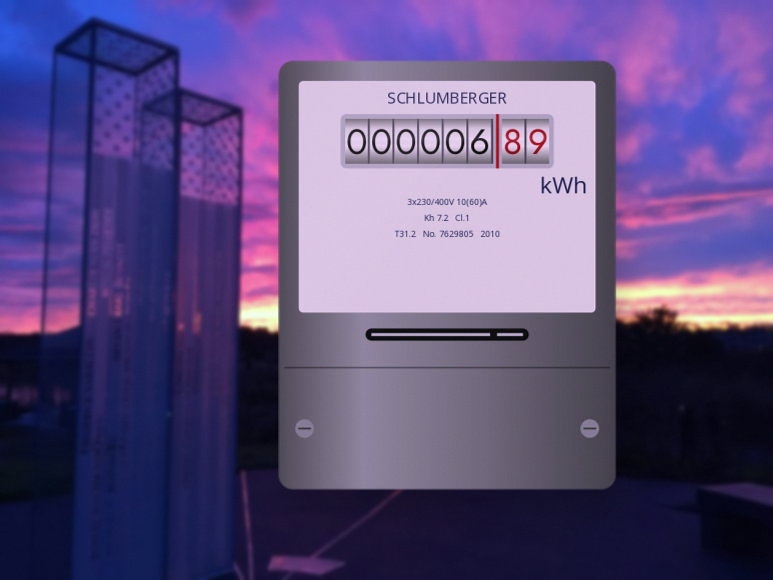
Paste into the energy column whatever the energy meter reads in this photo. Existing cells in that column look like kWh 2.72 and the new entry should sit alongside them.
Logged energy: kWh 6.89
